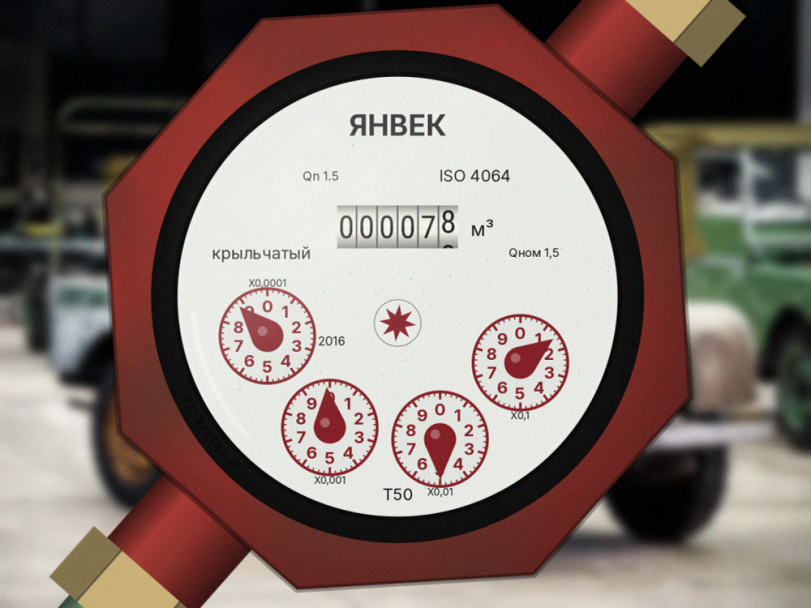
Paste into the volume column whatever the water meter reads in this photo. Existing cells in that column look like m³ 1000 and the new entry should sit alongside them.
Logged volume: m³ 78.1498
